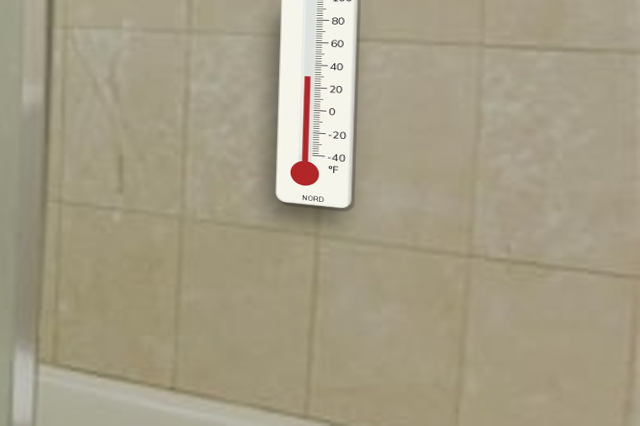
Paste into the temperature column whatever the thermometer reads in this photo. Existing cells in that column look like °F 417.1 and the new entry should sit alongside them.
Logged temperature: °F 30
